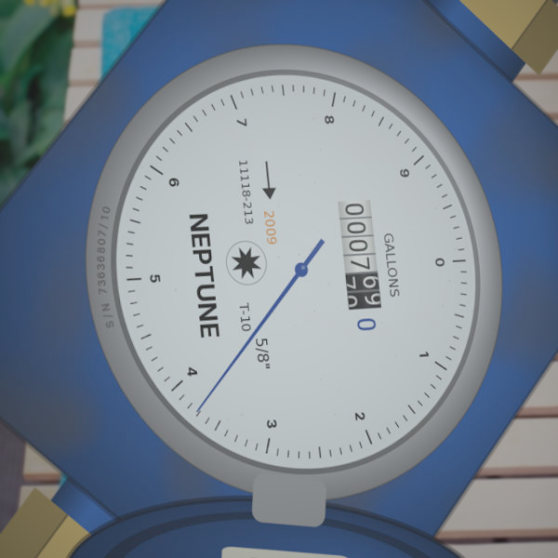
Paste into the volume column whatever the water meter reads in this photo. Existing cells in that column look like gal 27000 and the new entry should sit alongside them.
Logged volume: gal 7693.7
